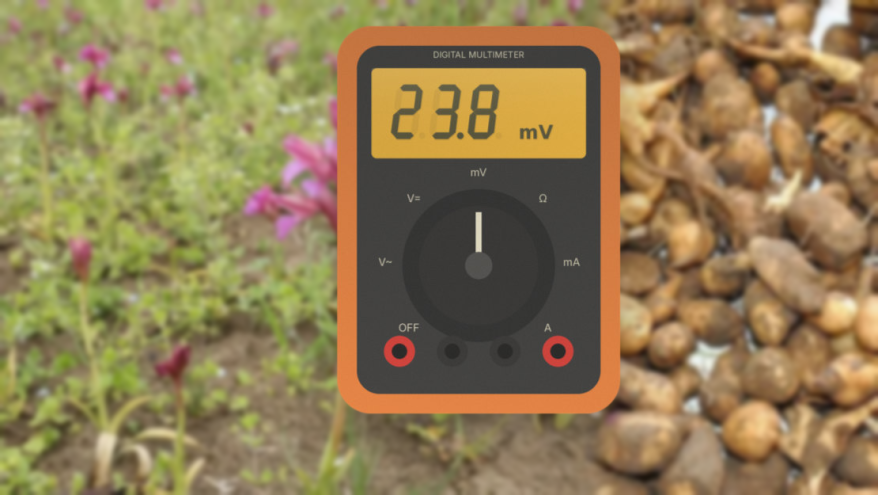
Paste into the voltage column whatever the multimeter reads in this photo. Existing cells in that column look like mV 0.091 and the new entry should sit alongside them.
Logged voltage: mV 23.8
